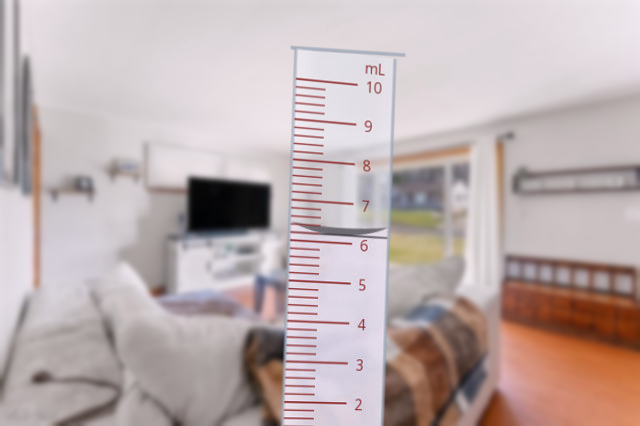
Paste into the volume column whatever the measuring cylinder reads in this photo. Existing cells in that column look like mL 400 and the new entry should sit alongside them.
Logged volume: mL 6.2
